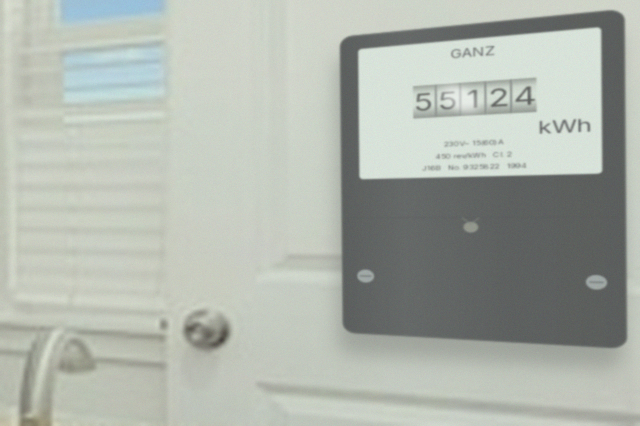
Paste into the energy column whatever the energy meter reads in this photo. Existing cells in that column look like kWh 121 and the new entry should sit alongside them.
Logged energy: kWh 55124
